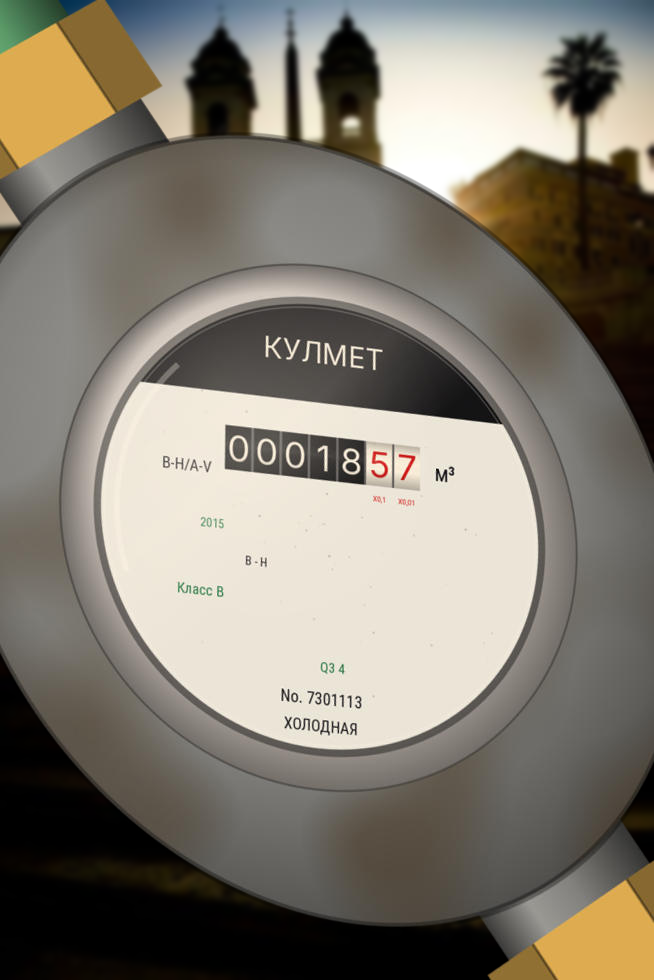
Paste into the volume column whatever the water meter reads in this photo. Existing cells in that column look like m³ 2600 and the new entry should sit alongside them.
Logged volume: m³ 18.57
